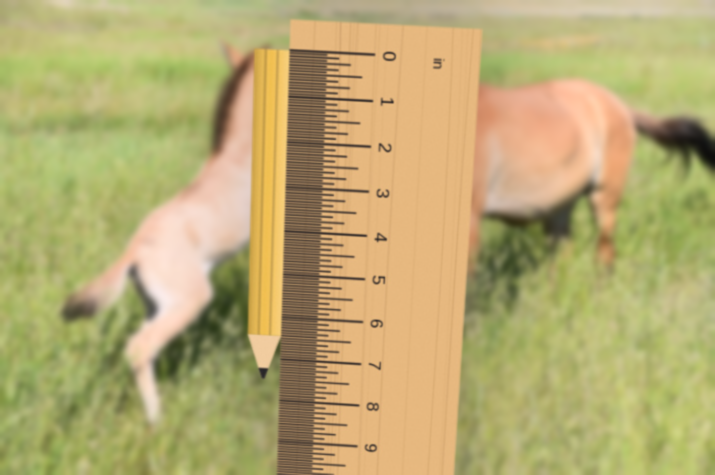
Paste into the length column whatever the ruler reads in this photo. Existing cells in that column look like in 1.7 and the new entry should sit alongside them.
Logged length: in 7.5
